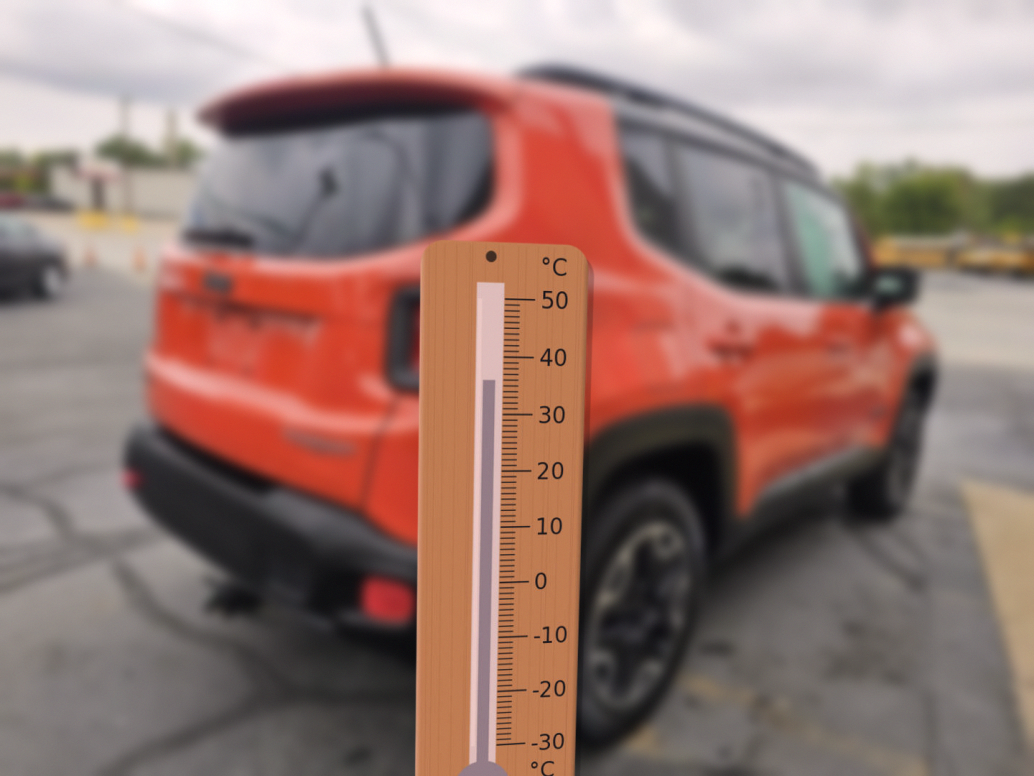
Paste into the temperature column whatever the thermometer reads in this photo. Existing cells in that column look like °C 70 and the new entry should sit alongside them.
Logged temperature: °C 36
